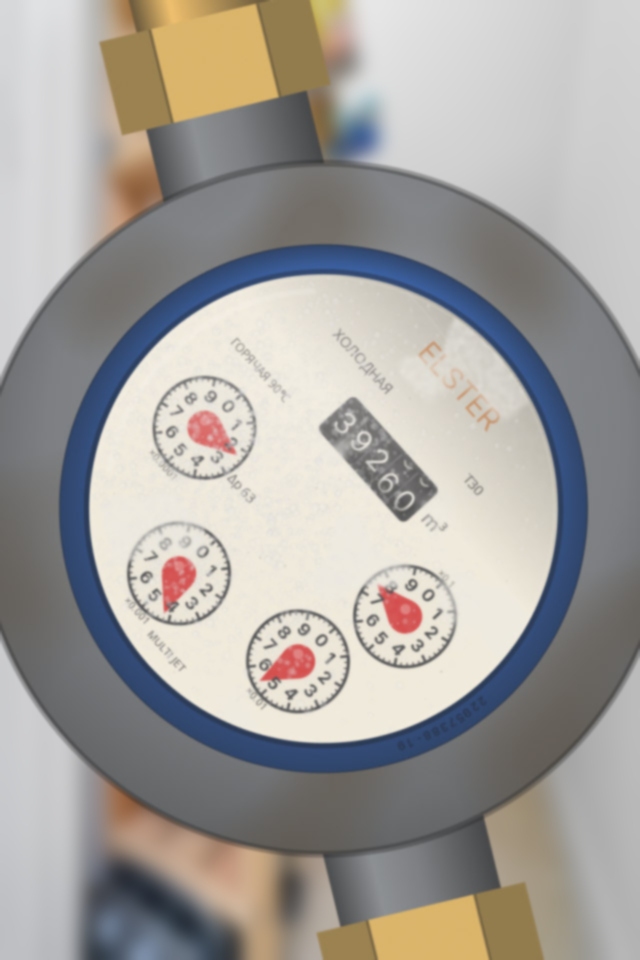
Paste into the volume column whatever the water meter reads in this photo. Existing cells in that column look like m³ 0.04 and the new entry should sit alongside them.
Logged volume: m³ 39259.7542
